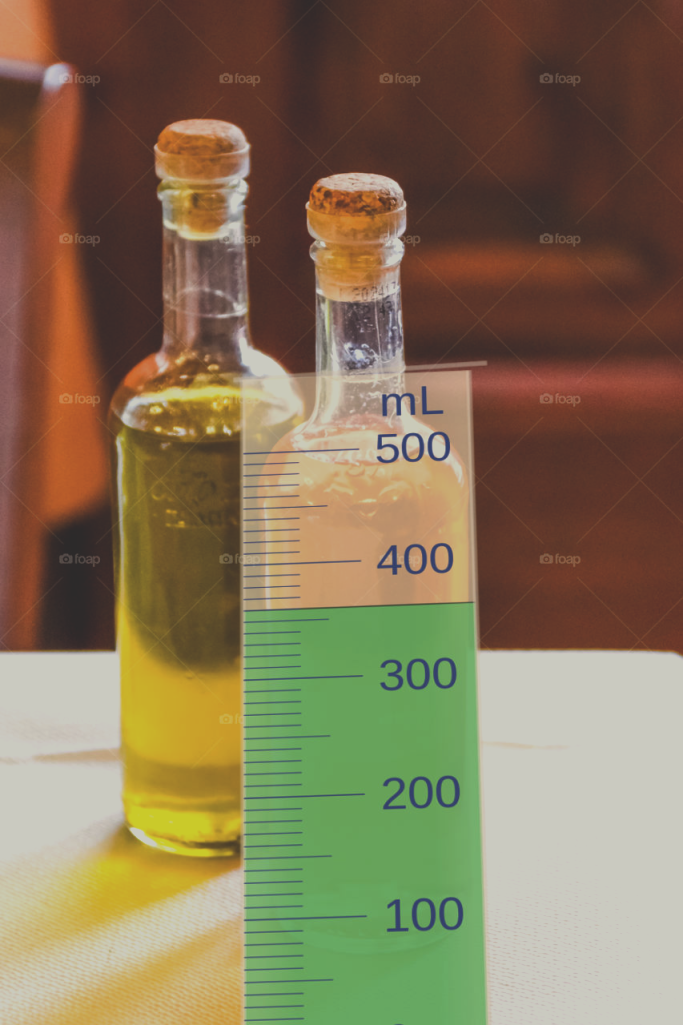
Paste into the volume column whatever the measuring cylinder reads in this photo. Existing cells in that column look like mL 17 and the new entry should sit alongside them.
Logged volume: mL 360
